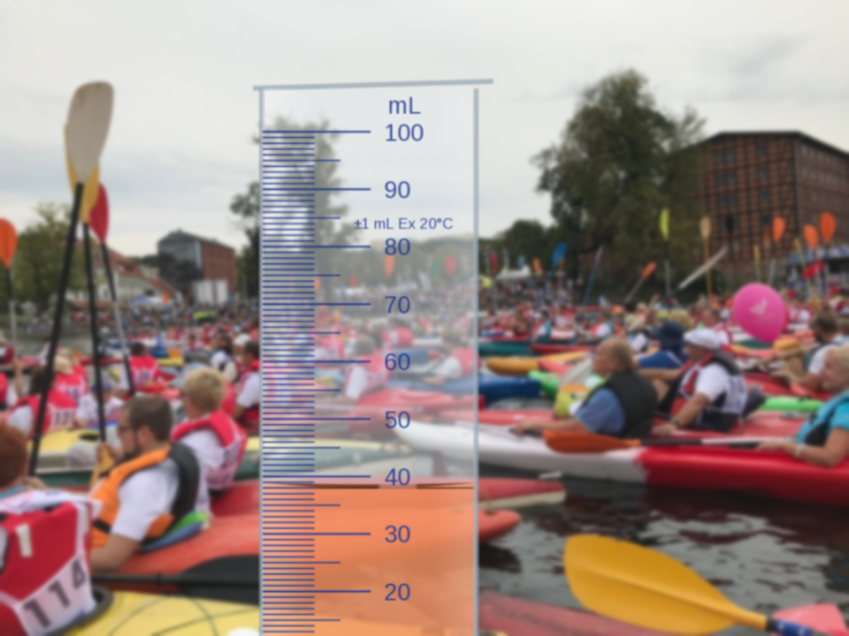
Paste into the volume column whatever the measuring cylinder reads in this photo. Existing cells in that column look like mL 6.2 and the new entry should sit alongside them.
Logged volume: mL 38
